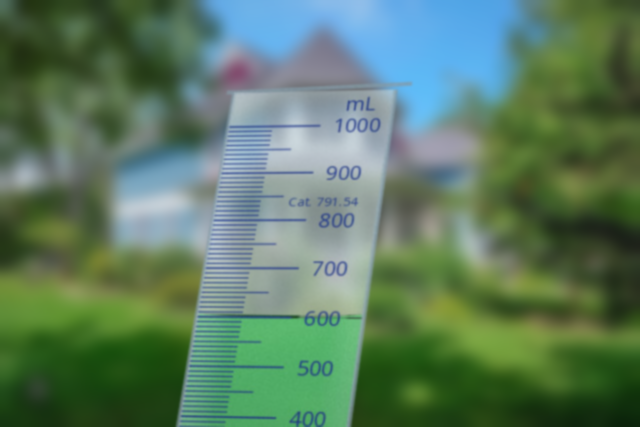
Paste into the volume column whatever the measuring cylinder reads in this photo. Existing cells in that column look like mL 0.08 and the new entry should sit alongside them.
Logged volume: mL 600
